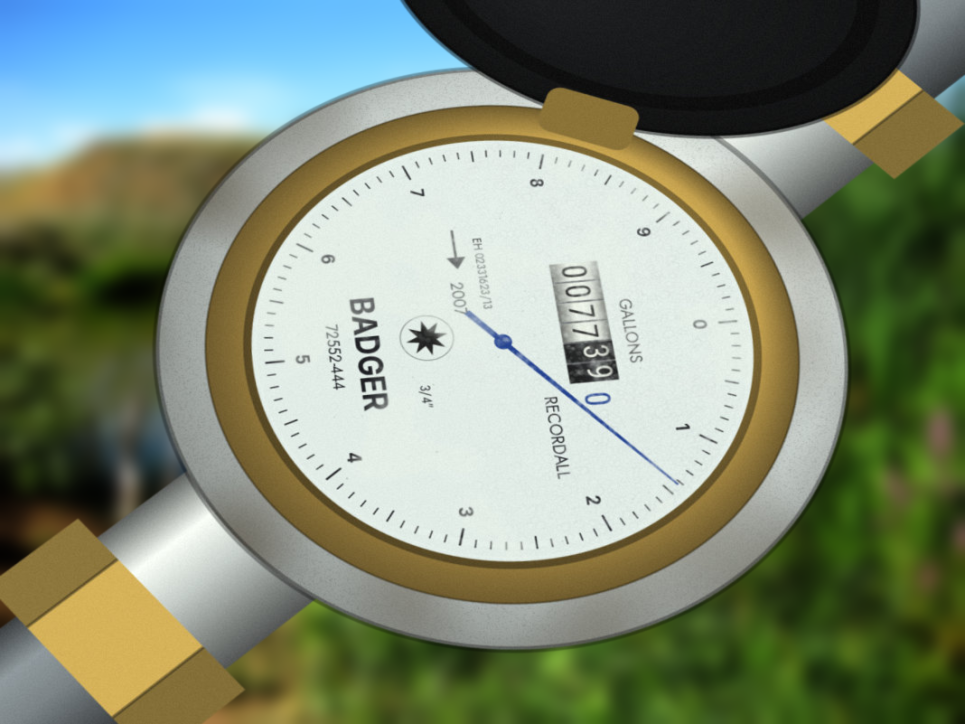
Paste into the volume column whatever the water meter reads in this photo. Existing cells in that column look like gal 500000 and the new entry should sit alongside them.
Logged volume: gal 77391.4
